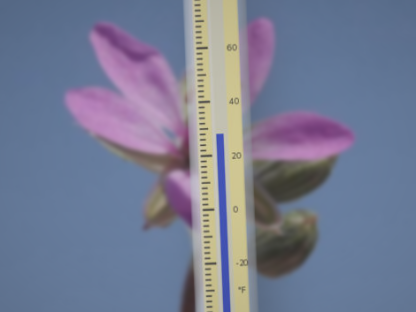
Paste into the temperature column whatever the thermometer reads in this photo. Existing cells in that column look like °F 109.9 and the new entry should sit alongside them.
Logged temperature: °F 28
